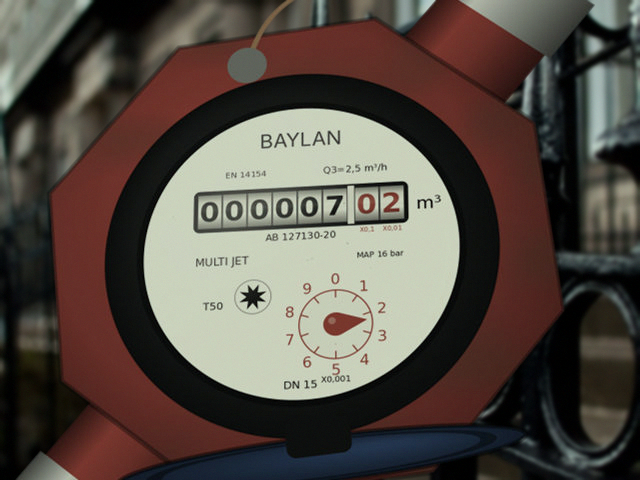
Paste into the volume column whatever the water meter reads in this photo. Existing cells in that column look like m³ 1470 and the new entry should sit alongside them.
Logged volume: m³ 7.022
